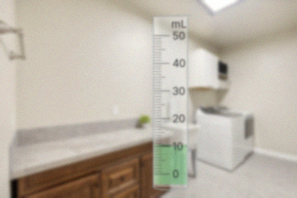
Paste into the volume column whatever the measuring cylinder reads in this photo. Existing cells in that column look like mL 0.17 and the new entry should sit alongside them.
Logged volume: mL 10
